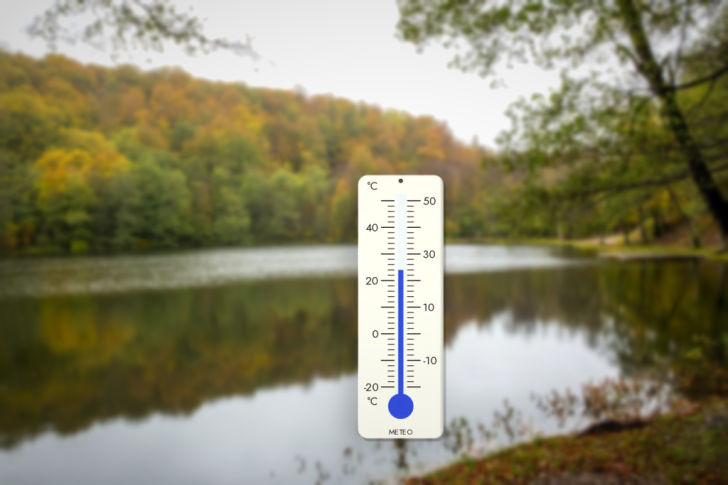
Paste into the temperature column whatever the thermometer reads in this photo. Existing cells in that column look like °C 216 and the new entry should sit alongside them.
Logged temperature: °C 24
